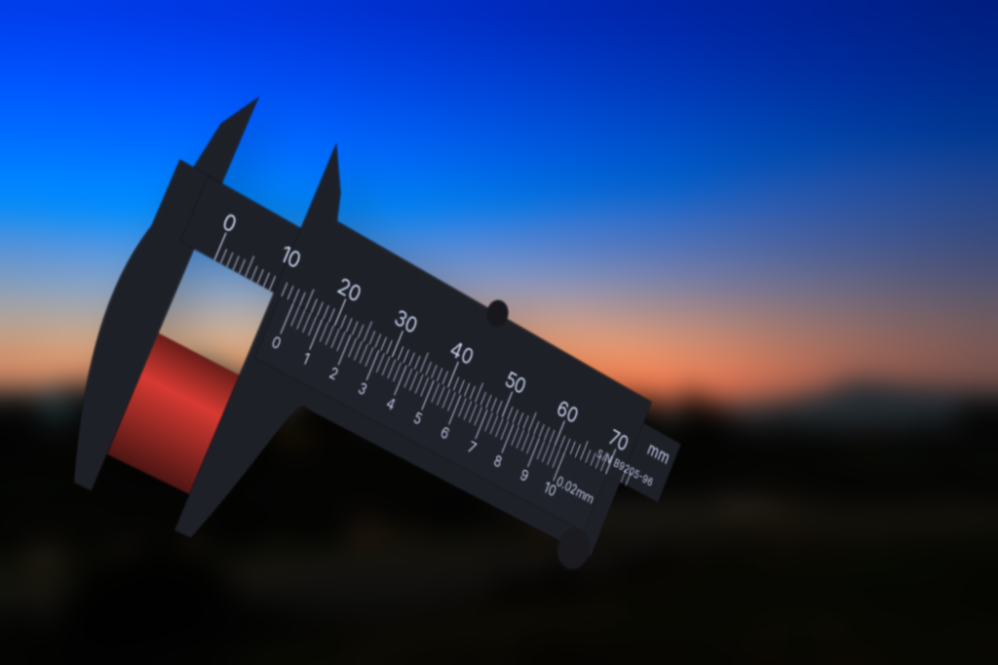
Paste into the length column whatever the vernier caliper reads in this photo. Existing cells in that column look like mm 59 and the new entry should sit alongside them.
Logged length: mm 13.0
